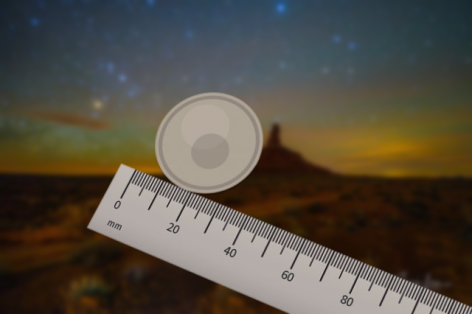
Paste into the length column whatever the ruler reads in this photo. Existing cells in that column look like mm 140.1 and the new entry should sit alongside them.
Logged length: mm 35
